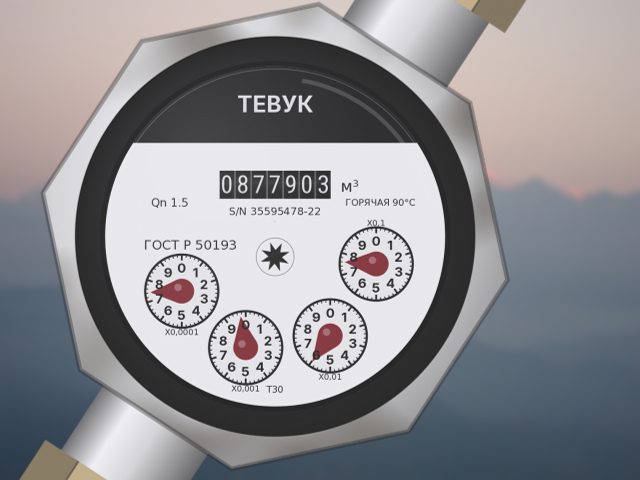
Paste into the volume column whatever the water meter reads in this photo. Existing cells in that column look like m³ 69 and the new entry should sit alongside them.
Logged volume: m³ 877903.7597
